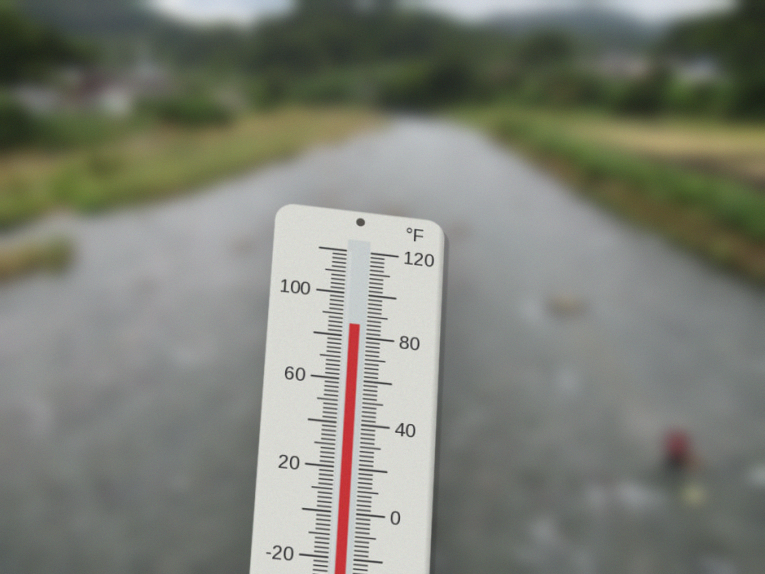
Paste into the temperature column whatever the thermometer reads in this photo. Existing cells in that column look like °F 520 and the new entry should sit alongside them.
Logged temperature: °F 86
